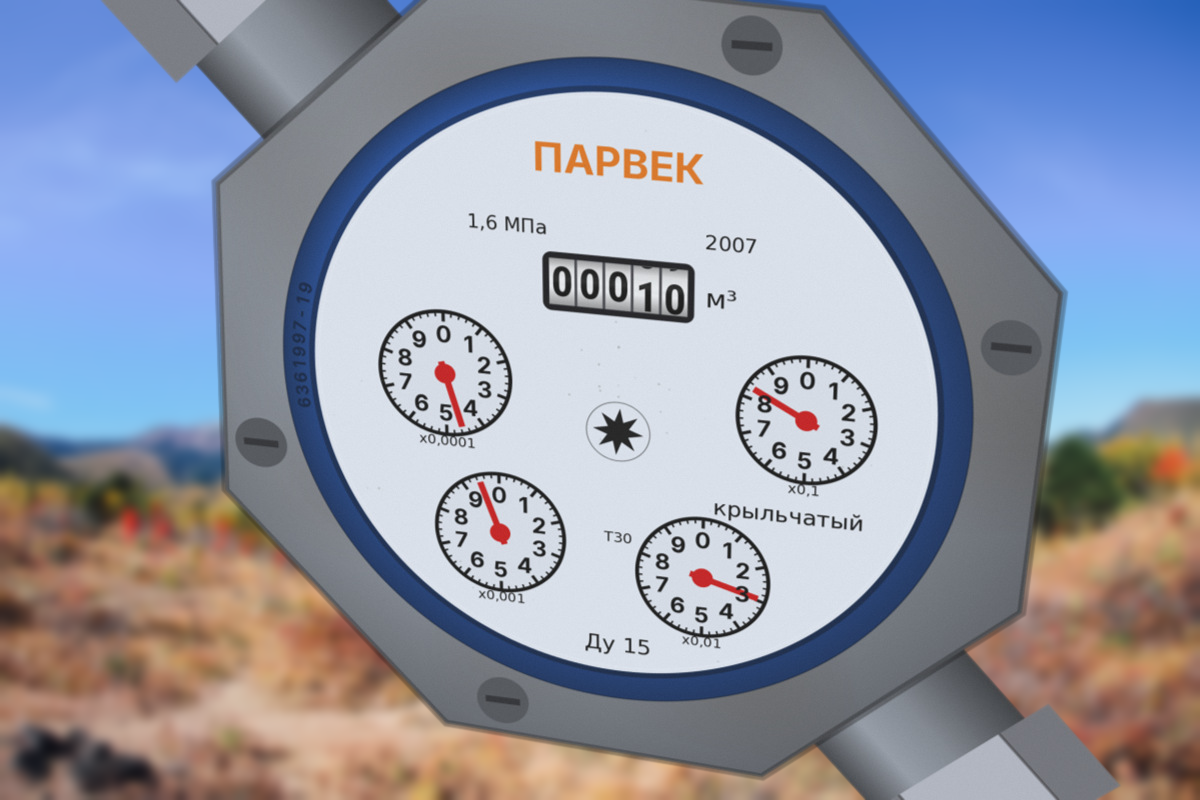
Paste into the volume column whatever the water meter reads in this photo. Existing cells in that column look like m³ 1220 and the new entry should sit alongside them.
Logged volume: m³ 9.8294
